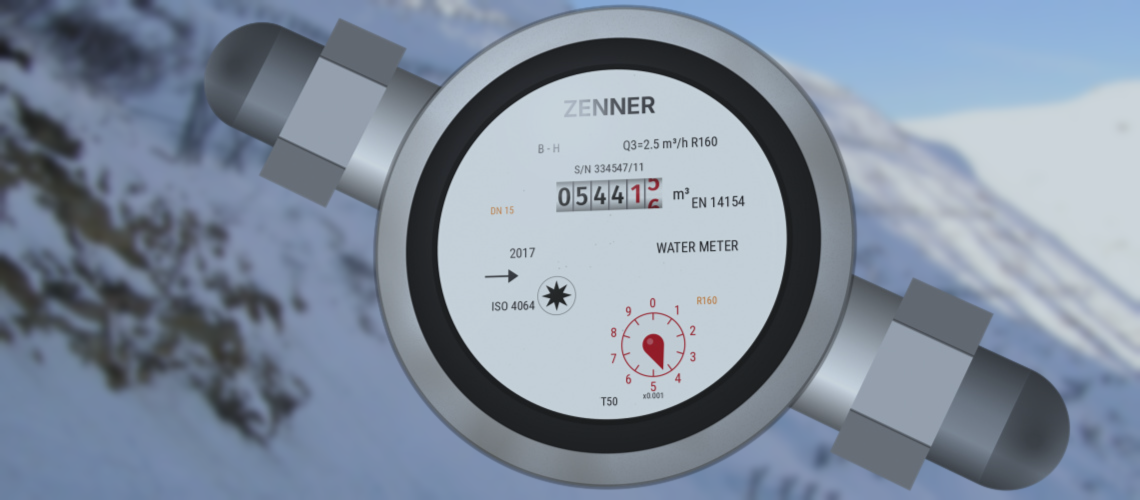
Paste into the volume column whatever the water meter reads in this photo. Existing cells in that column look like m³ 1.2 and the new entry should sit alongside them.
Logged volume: m³ 544.154
